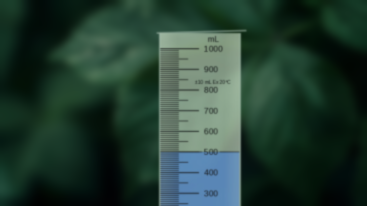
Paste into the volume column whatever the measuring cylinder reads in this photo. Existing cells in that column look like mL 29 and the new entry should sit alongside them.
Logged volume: mL 500
